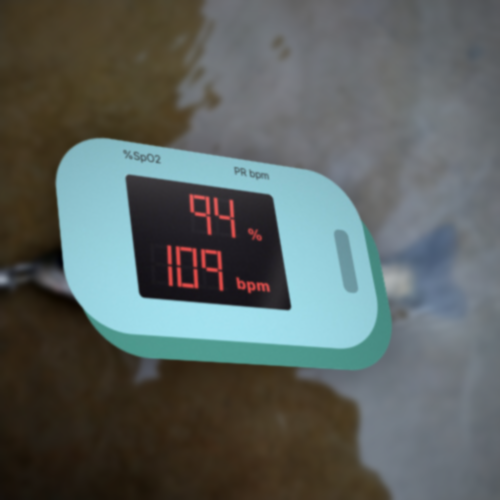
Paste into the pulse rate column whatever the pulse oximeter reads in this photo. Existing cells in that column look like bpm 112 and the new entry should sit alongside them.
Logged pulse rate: bpm 109
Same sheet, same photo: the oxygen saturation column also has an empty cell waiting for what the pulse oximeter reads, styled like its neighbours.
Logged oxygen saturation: % 94
